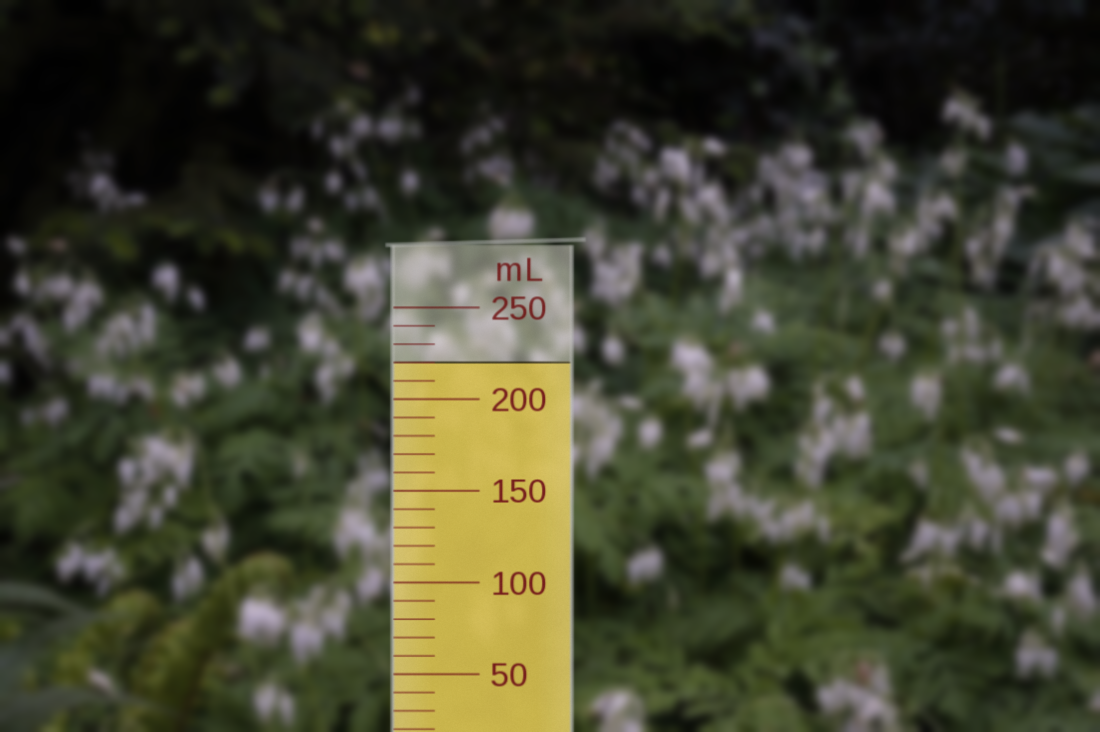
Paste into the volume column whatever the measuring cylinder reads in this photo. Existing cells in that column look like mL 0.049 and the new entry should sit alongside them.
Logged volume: mL 220
